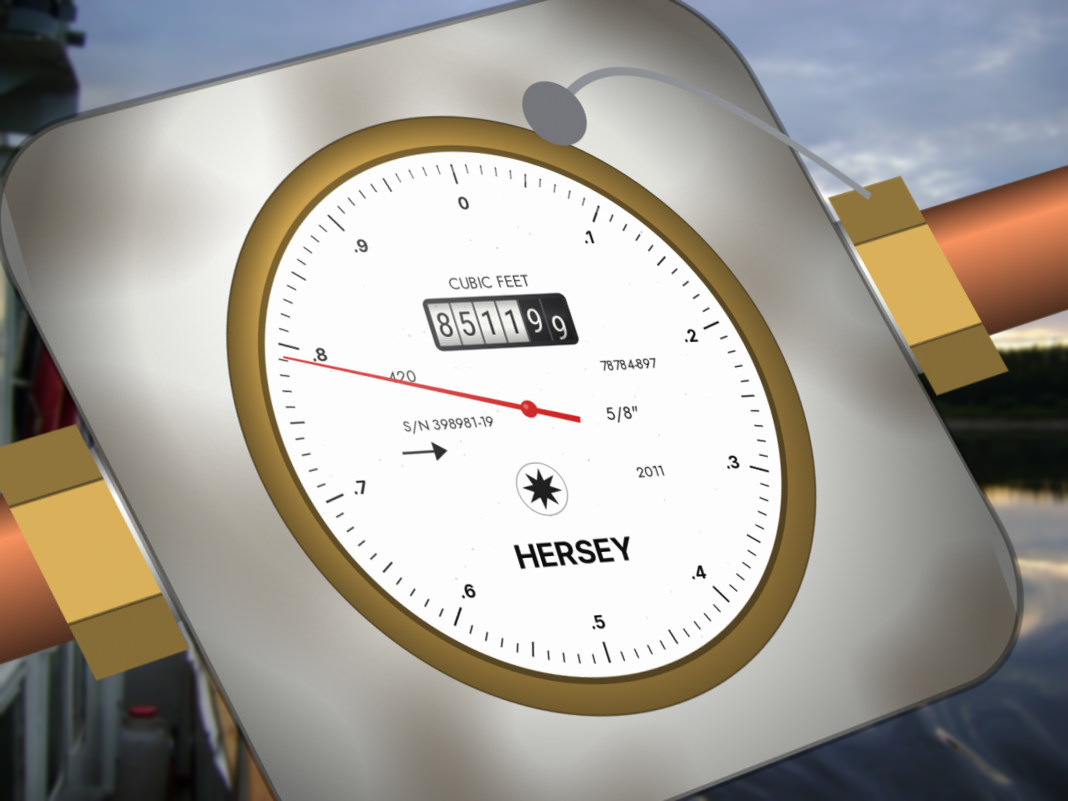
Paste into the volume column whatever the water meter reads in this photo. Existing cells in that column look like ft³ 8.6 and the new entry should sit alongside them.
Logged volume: ft³ 851198.79
